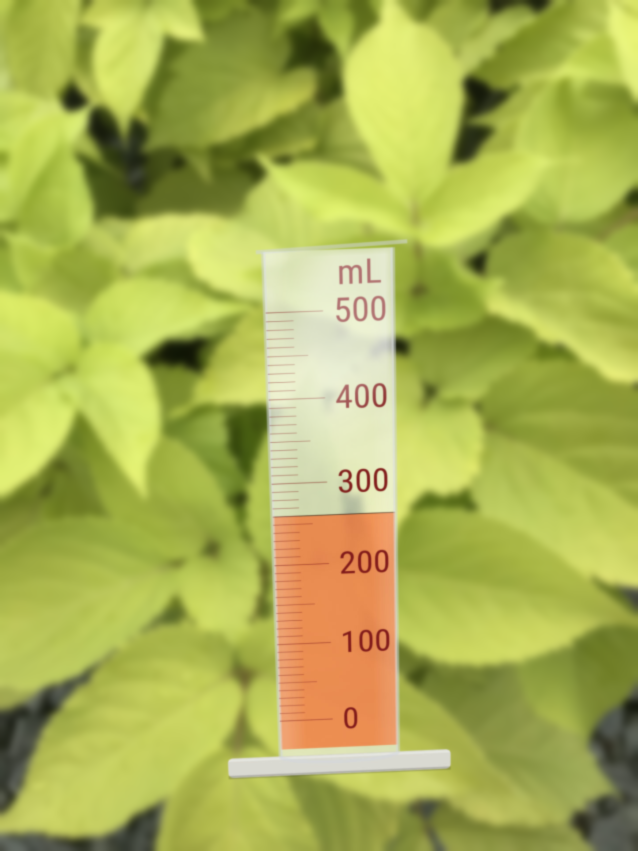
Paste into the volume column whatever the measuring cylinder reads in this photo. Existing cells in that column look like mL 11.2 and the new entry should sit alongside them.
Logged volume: mL 260
